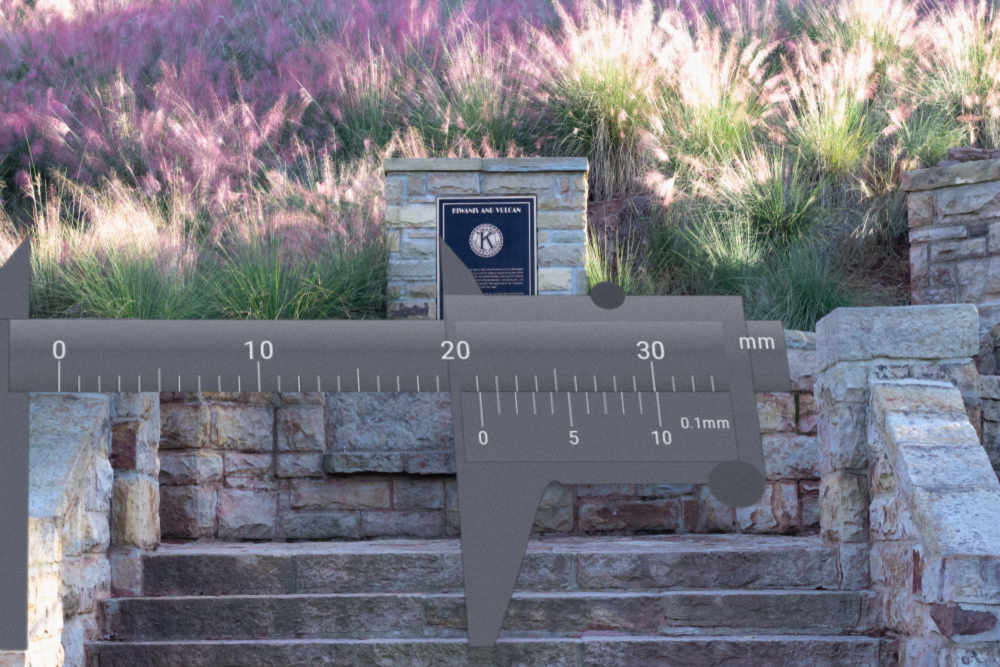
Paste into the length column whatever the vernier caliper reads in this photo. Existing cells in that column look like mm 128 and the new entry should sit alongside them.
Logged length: mm 21.1
